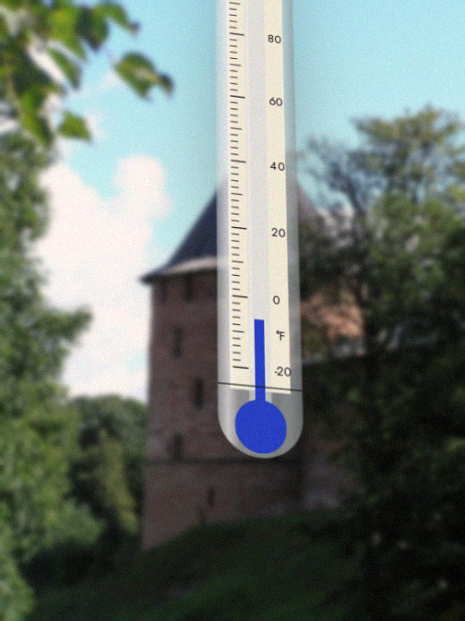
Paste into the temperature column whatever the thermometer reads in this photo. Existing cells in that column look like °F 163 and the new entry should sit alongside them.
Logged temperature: °F -6
